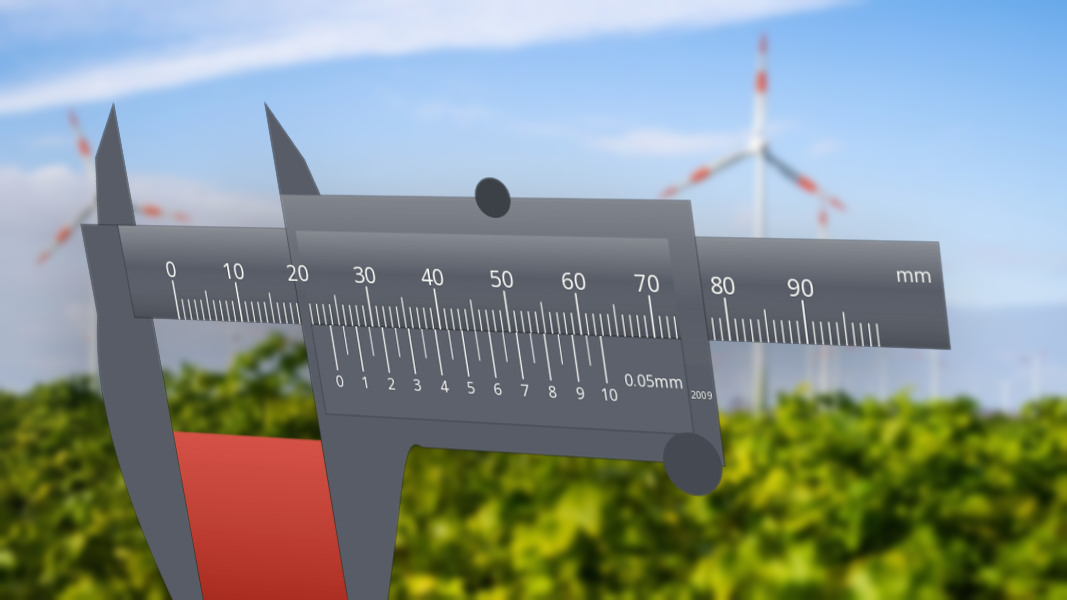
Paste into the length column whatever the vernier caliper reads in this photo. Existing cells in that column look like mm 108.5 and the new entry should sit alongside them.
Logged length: mm 23.6
